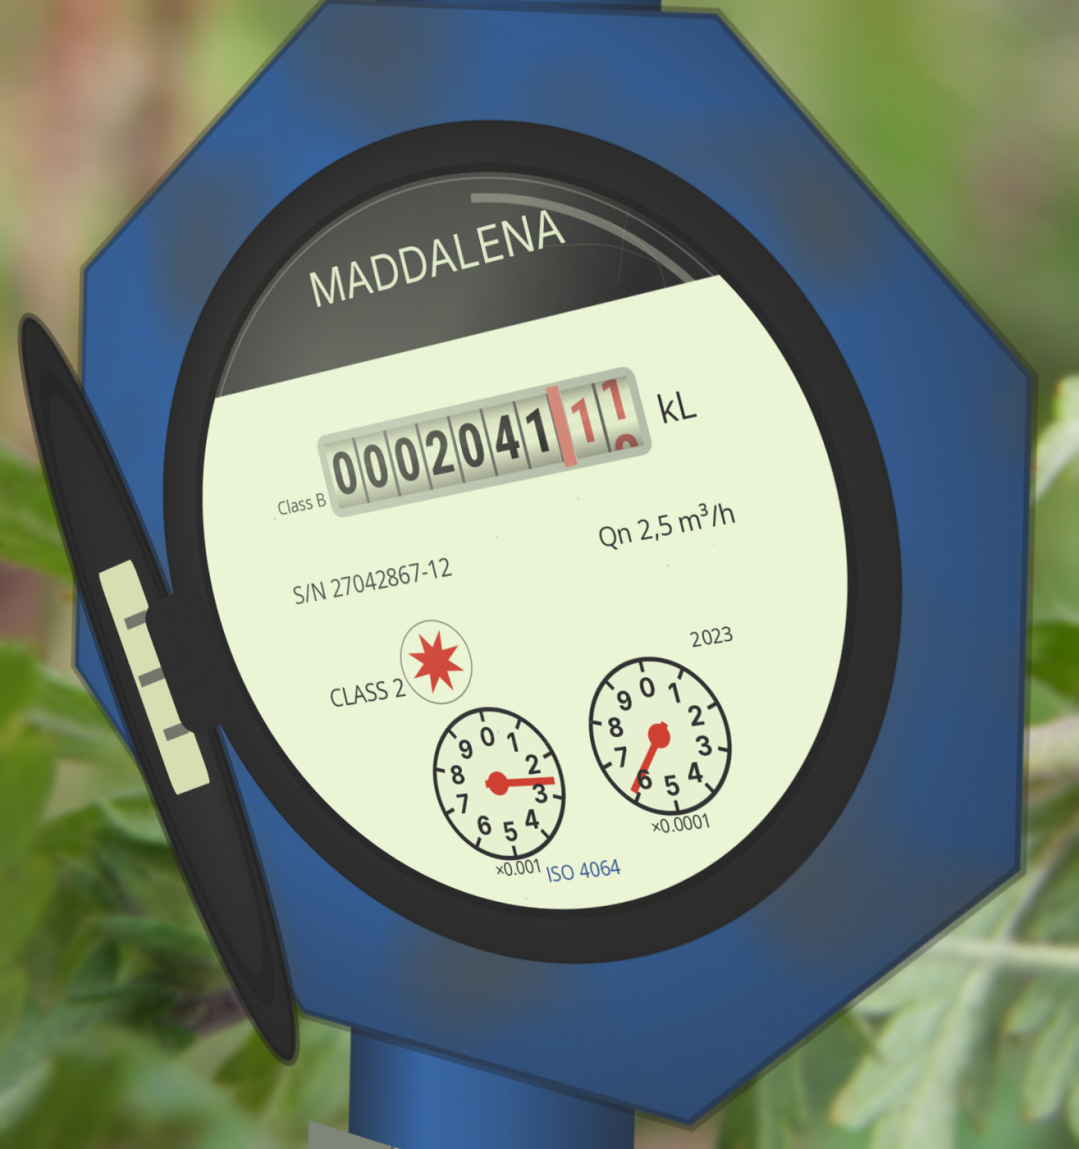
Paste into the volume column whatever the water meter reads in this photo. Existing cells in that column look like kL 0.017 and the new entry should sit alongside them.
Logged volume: kL 2041.1126
